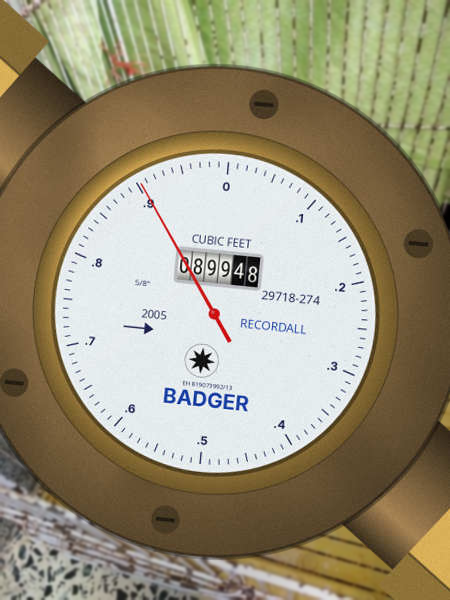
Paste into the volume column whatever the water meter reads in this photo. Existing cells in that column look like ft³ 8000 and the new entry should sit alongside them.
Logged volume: ft³ 89947.90
